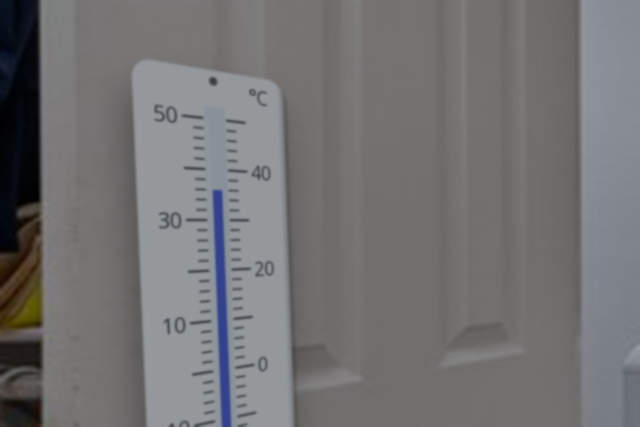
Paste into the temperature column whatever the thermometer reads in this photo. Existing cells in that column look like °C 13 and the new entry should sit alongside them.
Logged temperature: °C 36
